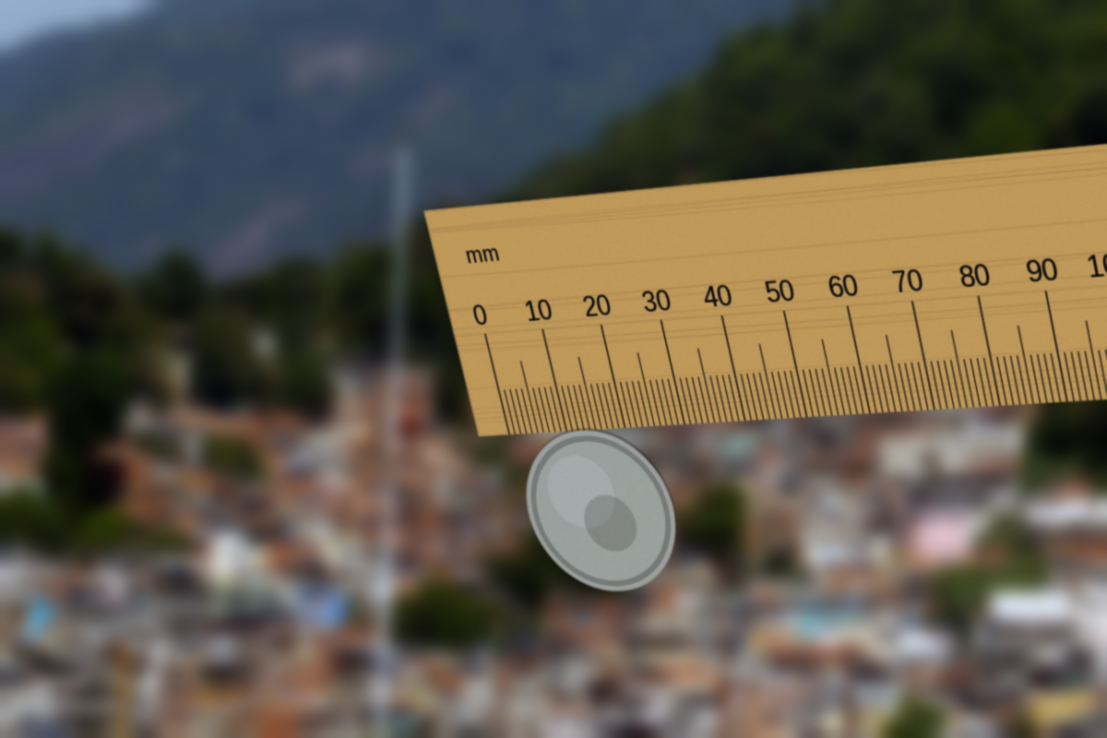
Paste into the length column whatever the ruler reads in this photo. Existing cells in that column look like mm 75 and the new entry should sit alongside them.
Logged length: mm 25
